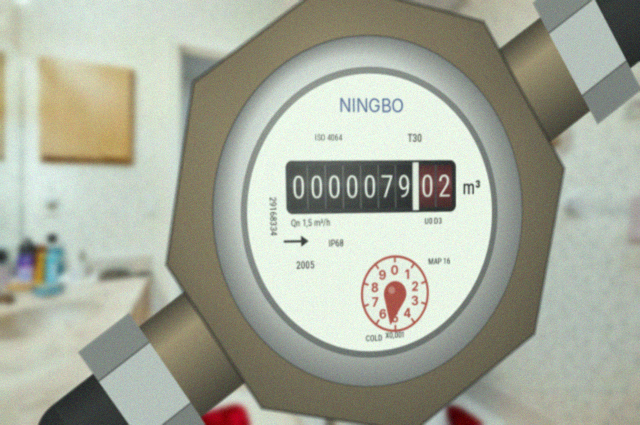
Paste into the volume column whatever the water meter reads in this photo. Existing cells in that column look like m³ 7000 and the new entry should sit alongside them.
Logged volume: m³ 79.025
